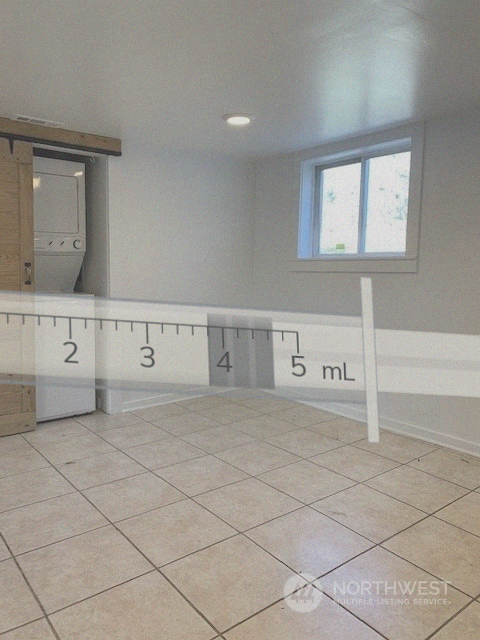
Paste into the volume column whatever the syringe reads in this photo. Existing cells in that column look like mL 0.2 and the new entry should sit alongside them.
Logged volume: mL 3.8
